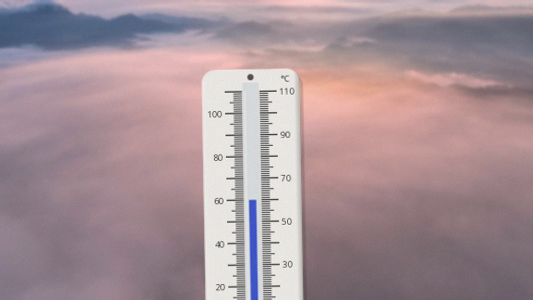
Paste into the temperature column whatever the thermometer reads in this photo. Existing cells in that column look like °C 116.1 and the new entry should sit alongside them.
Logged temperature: °C 60
